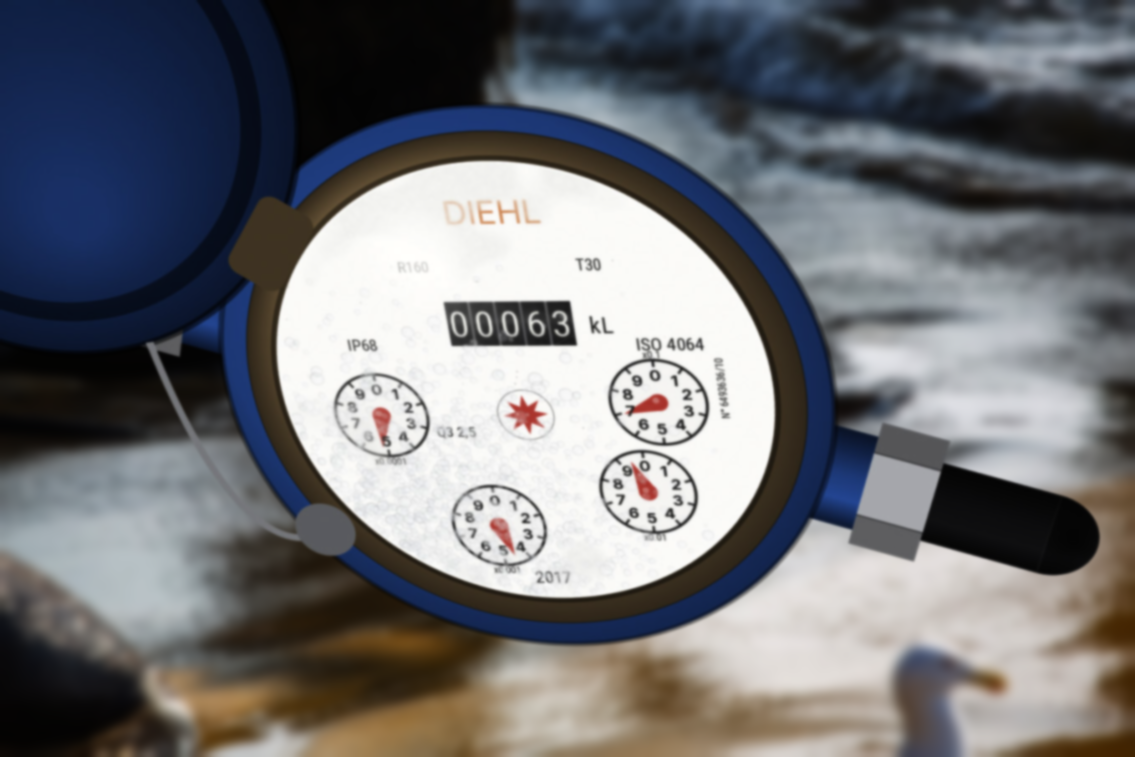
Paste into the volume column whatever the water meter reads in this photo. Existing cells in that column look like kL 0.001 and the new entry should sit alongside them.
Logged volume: kL 63.6945
